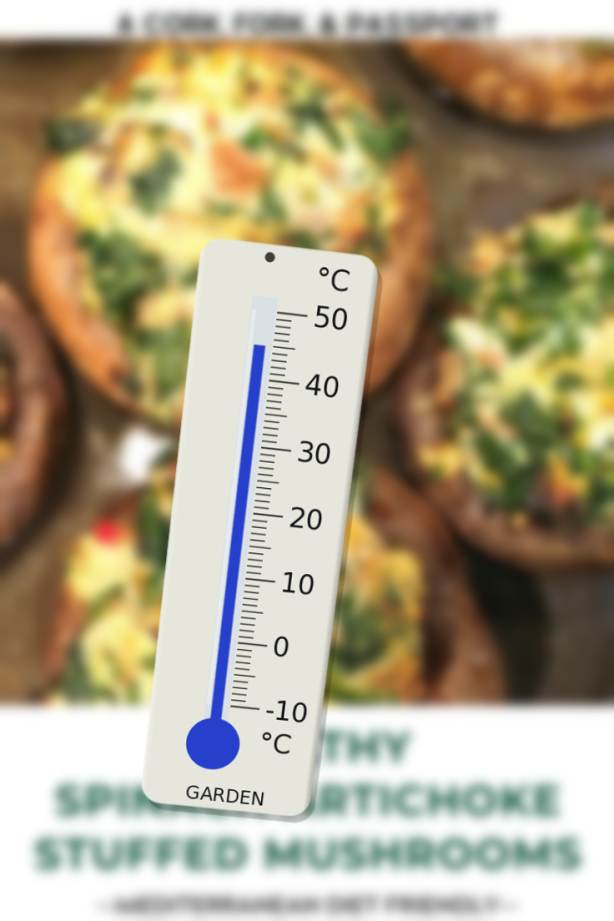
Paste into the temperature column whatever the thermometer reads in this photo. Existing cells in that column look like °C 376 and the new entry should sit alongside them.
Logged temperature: °C 45
